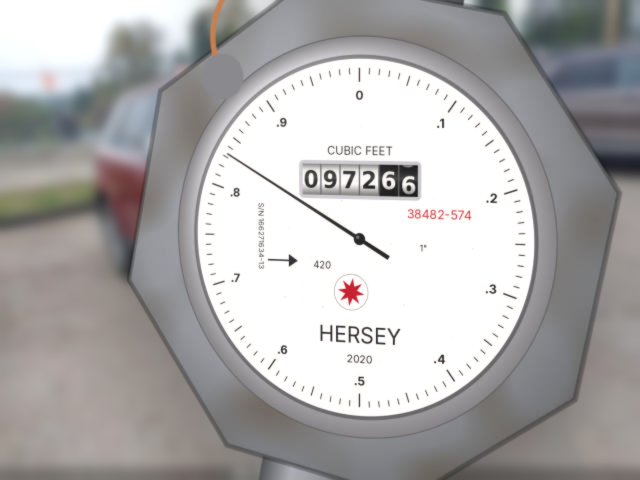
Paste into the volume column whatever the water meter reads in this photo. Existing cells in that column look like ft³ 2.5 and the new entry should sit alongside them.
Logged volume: ft³ 97265.83
